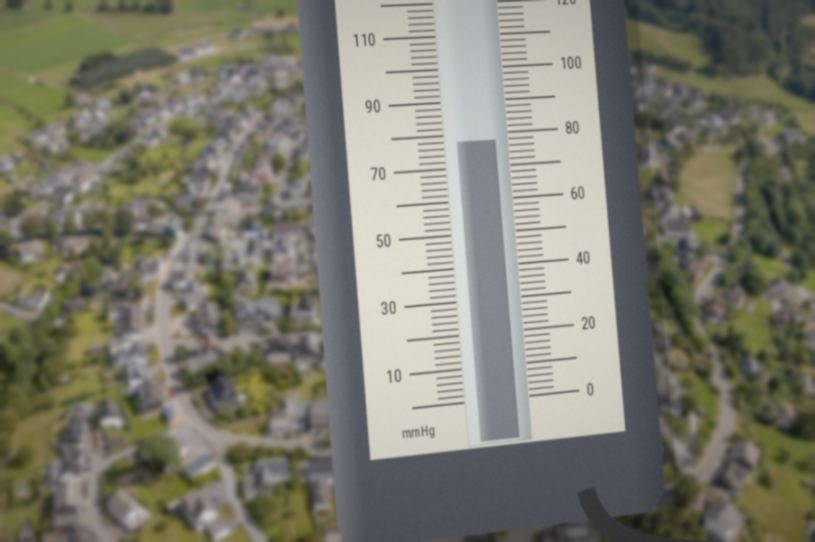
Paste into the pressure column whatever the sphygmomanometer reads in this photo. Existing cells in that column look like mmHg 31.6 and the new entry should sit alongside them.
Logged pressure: mmHg 78
